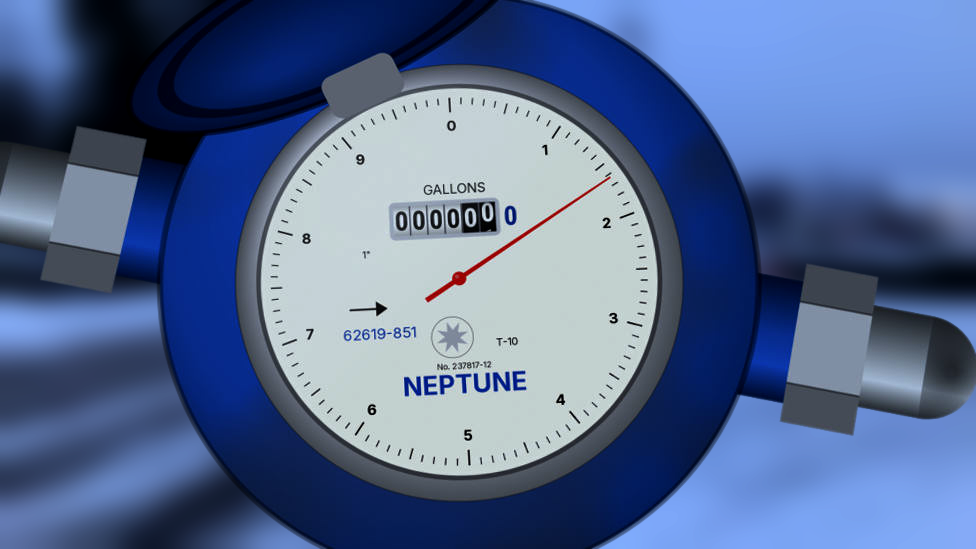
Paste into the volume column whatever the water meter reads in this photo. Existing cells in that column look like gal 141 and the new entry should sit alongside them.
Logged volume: gal 1.6
